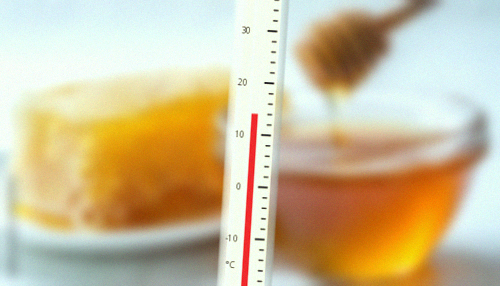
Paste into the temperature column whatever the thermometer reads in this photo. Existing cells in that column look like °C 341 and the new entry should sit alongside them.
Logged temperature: °C 14
